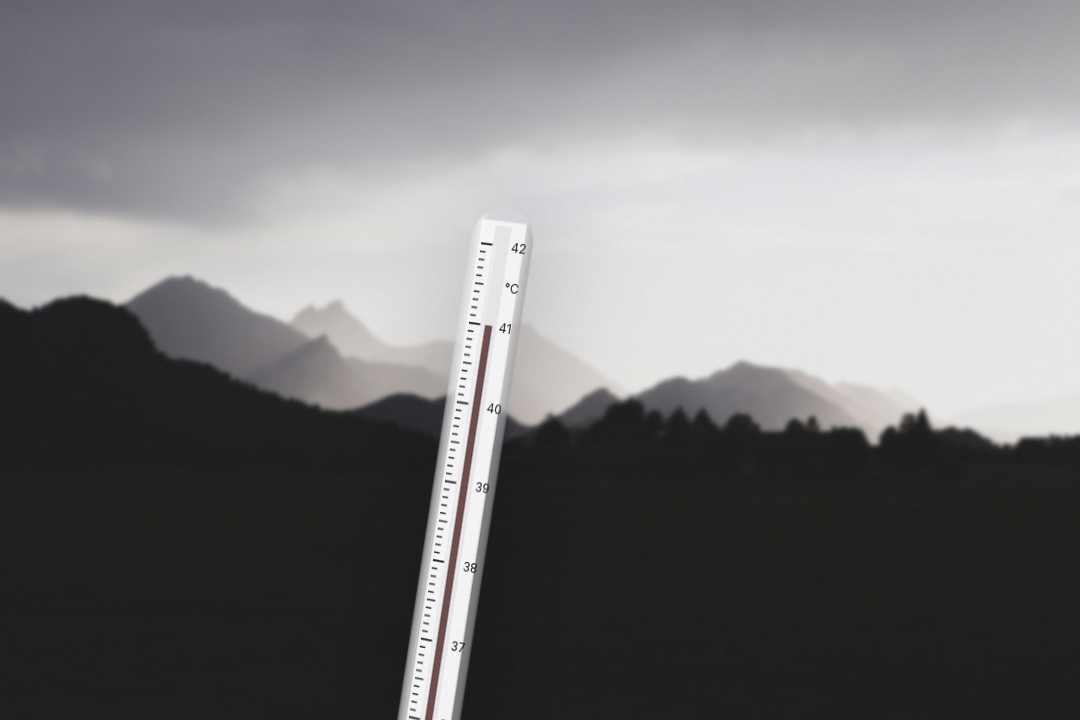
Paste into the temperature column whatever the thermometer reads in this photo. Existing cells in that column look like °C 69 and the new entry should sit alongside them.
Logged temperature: °C 41
